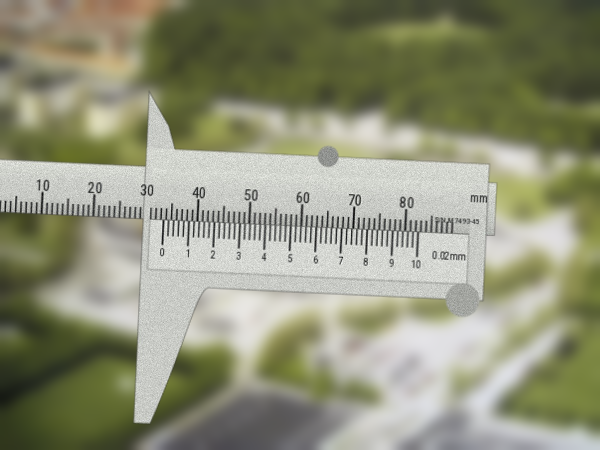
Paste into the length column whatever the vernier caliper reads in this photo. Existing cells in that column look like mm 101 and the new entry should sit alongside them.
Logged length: mm 33.5
